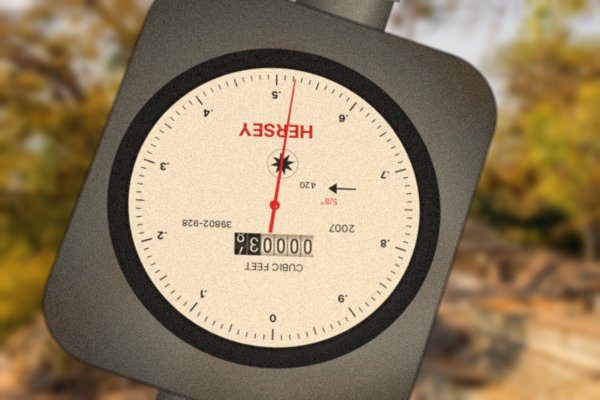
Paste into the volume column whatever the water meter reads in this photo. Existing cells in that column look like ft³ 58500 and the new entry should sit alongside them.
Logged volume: ft³ 37.52
